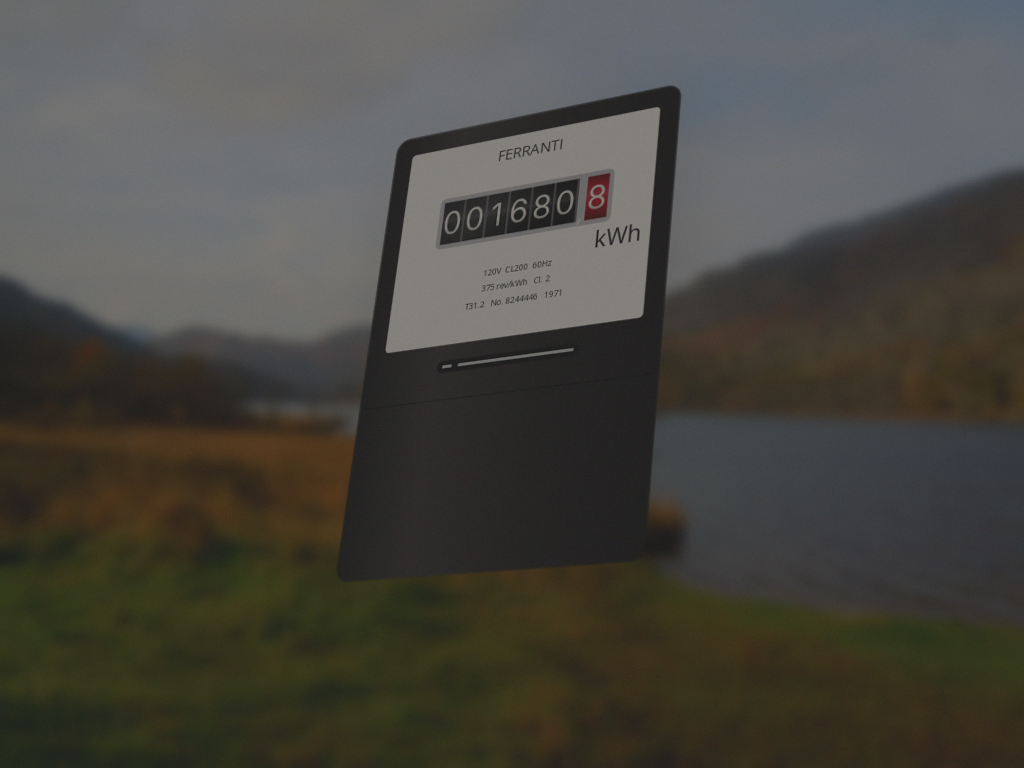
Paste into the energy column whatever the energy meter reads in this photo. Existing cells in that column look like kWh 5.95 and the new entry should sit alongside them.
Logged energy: kWh 1680.8
